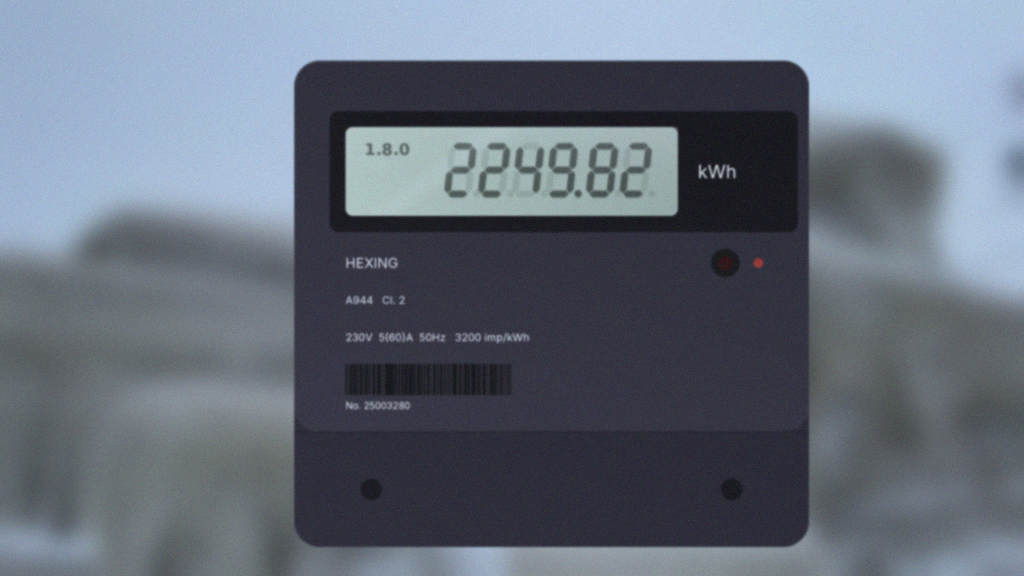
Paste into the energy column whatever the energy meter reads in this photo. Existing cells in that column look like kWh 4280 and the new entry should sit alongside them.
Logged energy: kWh 2249.82
